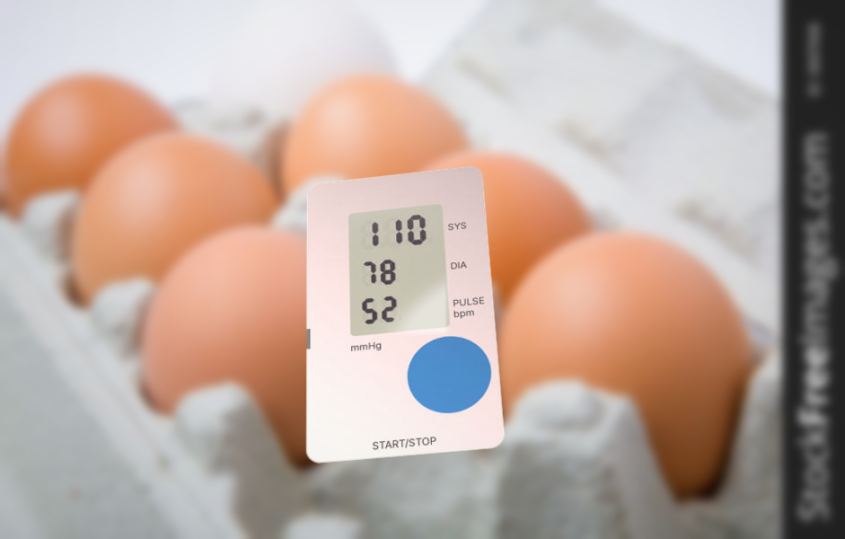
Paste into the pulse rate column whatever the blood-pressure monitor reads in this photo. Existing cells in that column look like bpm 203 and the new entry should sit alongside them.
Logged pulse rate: bpm 52
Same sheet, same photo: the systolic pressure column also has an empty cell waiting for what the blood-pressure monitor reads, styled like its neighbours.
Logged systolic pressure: mmHg 110
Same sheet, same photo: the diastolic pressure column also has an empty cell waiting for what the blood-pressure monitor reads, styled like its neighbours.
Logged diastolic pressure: mmHg 78
